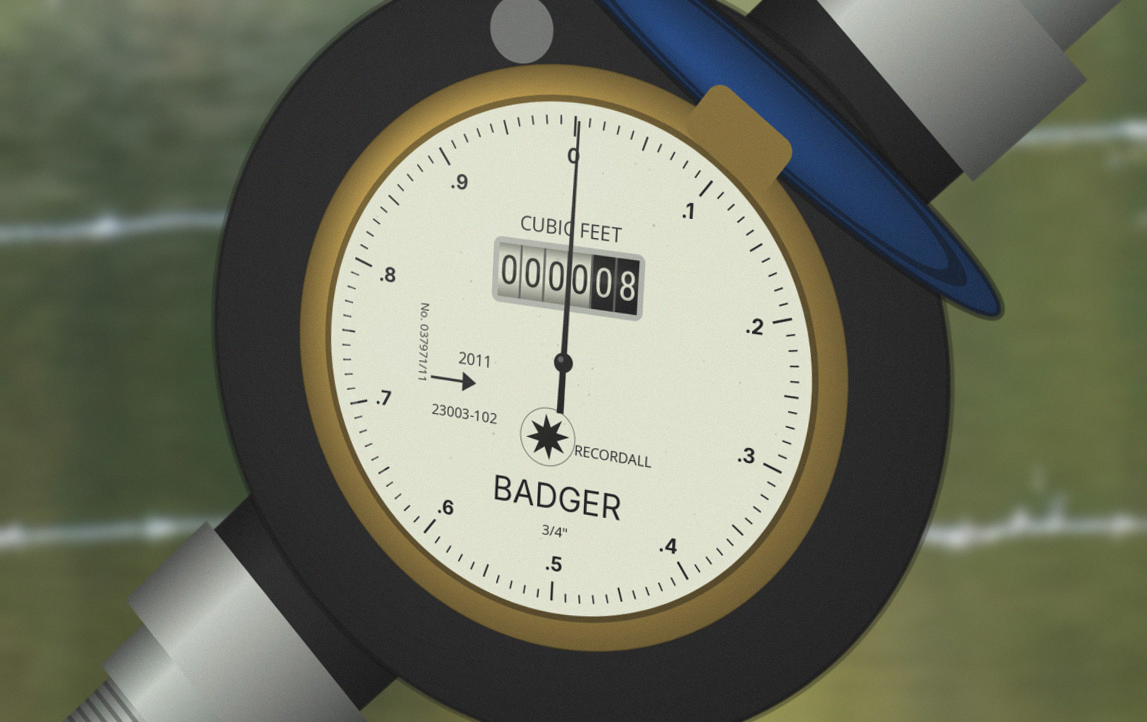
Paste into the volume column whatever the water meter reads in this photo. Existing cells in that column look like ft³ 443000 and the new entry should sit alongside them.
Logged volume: ft³ 8.00
